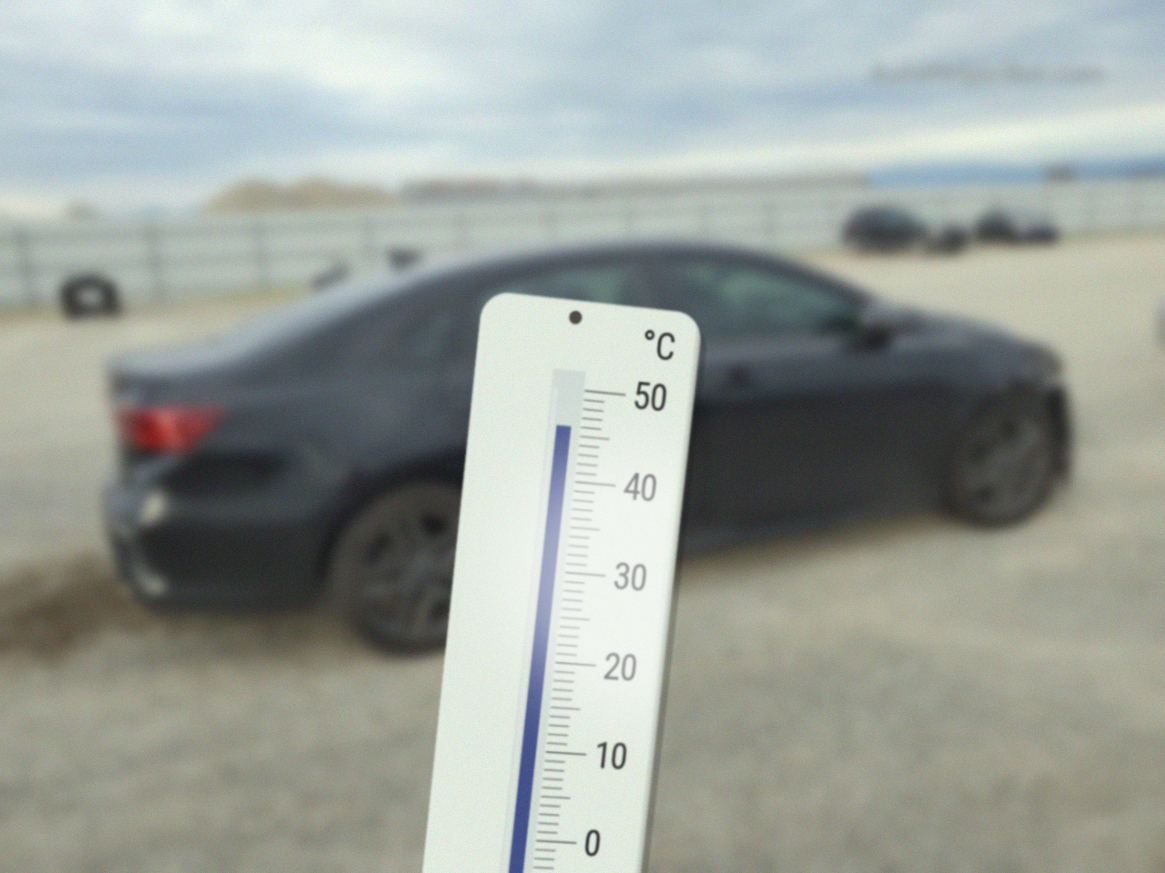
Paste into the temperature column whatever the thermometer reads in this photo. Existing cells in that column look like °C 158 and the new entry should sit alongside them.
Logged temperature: °C 46
